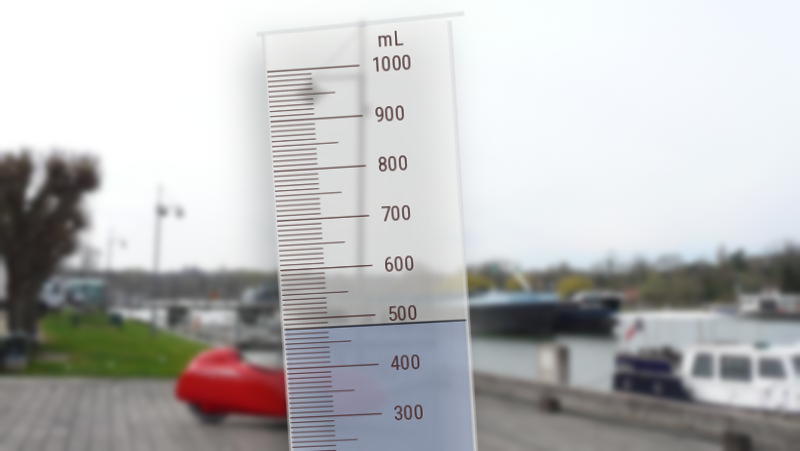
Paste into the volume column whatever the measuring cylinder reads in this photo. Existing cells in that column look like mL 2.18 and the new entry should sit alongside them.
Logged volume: mL 480
